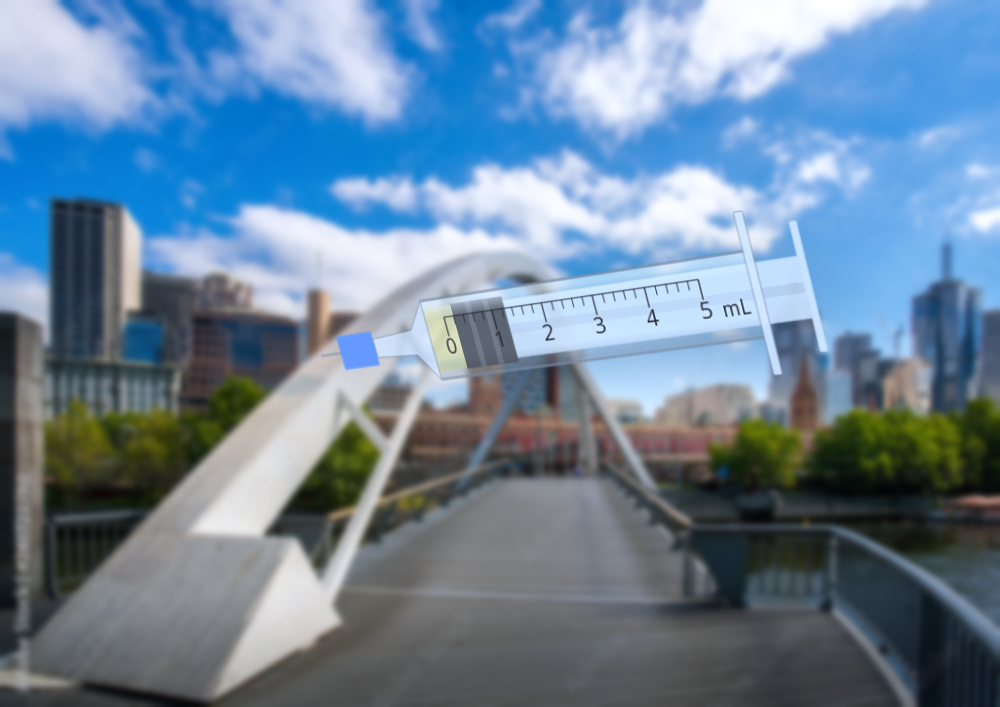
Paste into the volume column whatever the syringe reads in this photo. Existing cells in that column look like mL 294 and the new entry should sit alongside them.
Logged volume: mL 0.2
